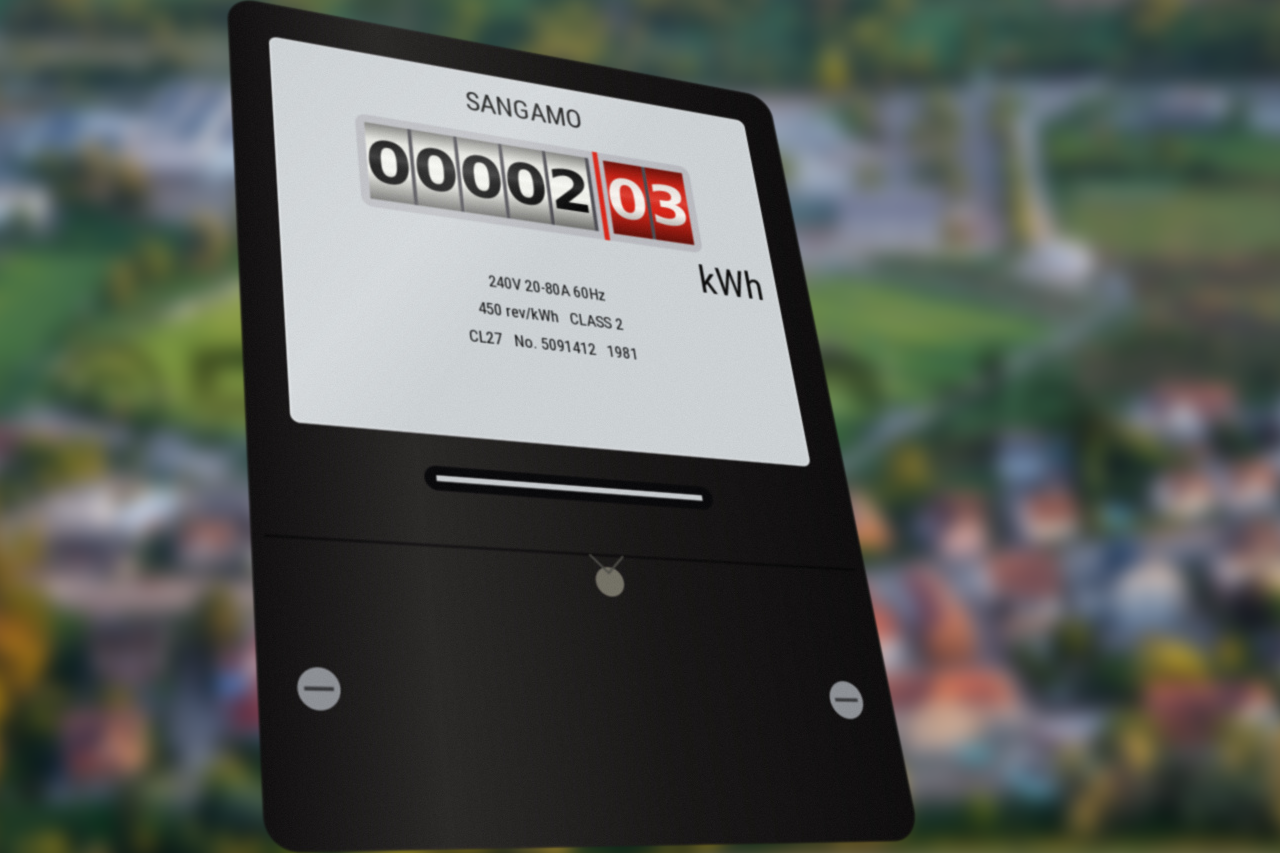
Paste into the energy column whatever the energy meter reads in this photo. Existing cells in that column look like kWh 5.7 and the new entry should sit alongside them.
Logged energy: kWh 2.03
